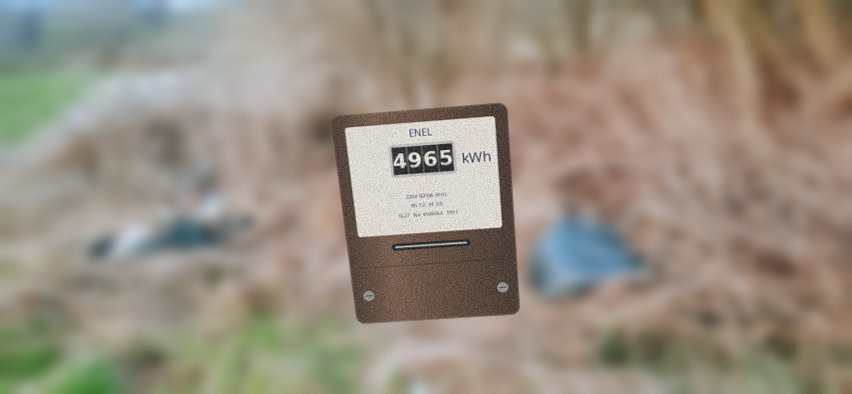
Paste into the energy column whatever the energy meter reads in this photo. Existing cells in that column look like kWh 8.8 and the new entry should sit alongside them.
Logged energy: kWh 4965
